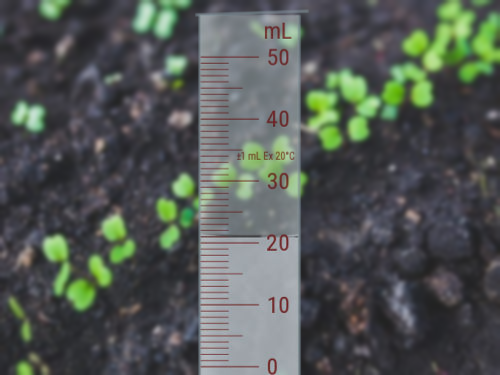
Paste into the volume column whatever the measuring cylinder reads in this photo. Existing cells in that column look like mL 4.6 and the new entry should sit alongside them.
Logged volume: mL 21
